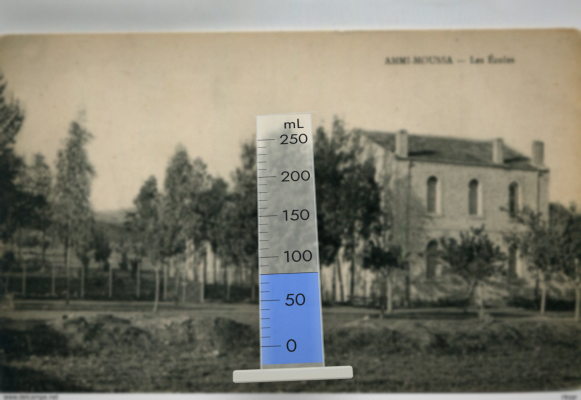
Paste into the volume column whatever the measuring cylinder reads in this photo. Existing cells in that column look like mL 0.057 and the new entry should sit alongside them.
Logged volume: mL 80
